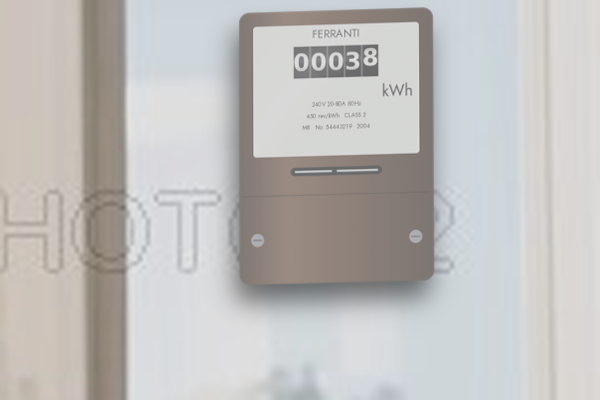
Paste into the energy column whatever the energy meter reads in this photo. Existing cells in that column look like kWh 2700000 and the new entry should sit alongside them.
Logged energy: kWh 38
